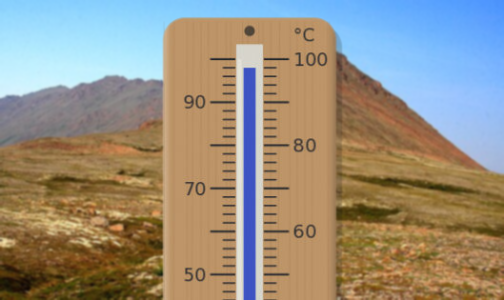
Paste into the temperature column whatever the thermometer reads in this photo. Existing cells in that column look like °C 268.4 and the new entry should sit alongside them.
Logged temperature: °C 98
